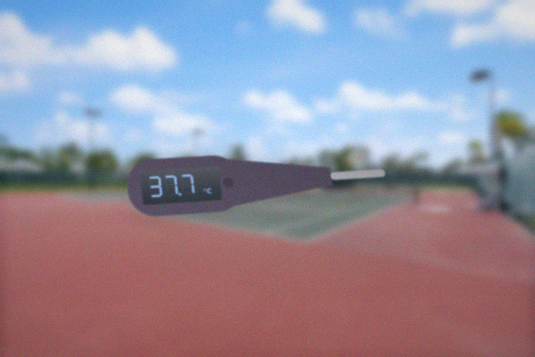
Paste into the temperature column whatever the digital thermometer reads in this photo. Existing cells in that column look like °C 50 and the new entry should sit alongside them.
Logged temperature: °C 37.7
